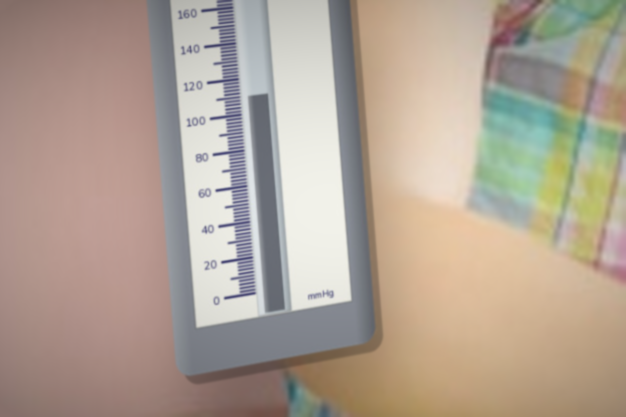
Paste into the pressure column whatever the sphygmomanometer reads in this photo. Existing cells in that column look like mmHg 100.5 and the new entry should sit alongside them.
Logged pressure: mmHg 110
